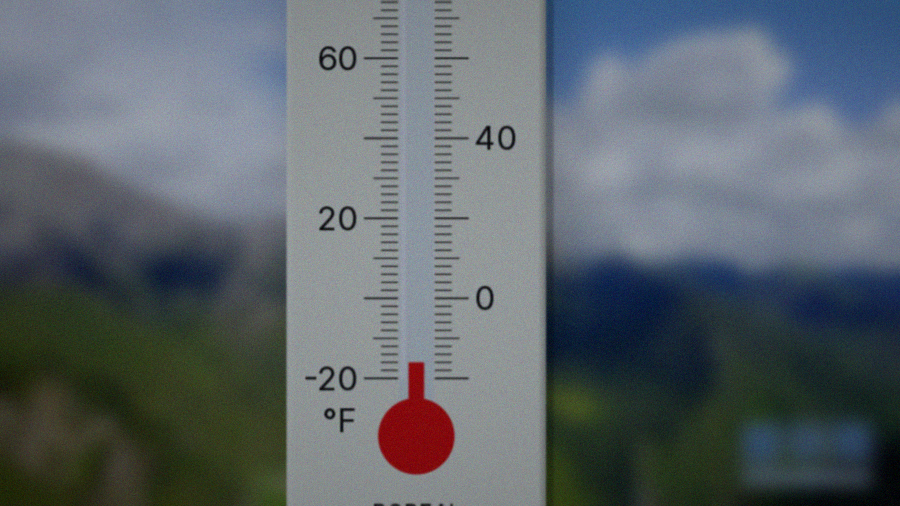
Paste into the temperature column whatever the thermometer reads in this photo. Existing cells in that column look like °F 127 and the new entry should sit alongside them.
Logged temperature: °F -16
